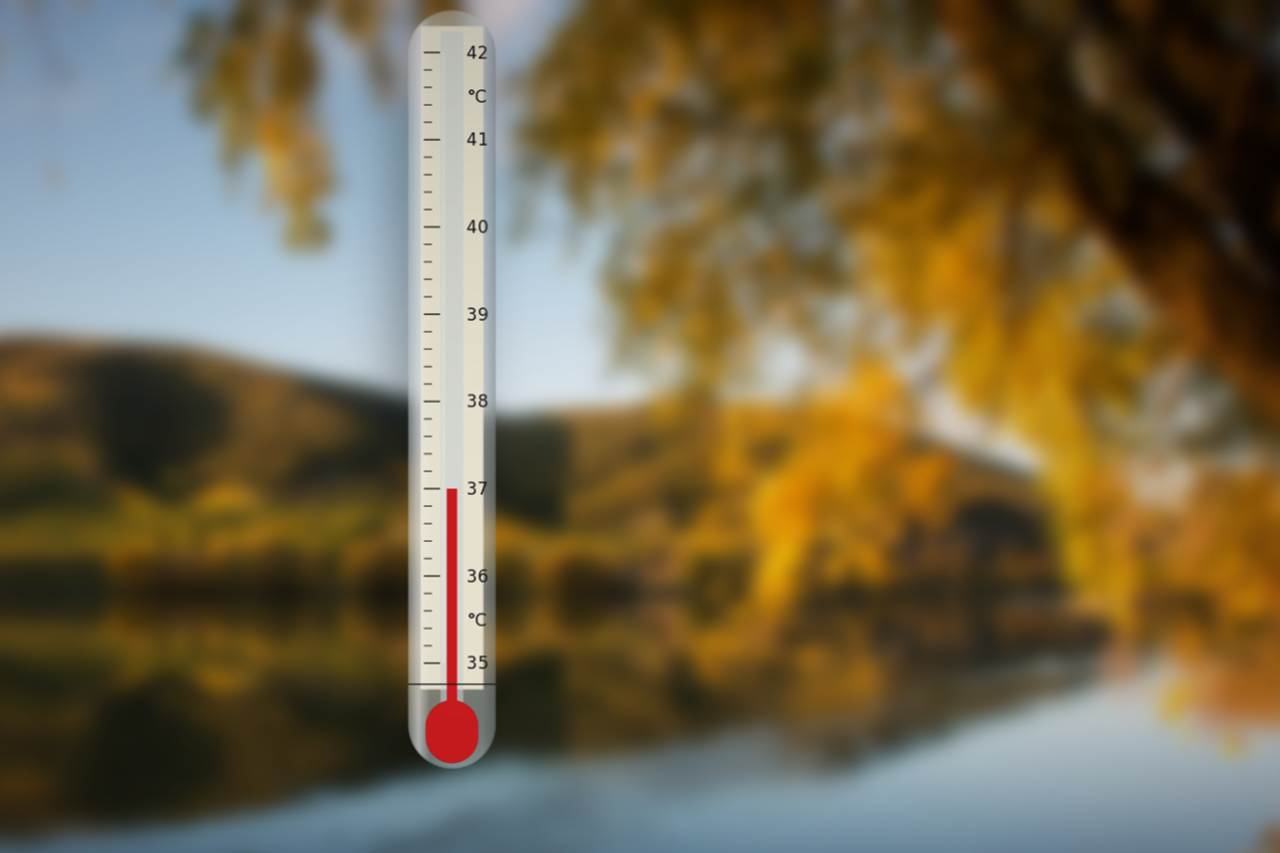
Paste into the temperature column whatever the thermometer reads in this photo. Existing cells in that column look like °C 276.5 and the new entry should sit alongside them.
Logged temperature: °C 37
